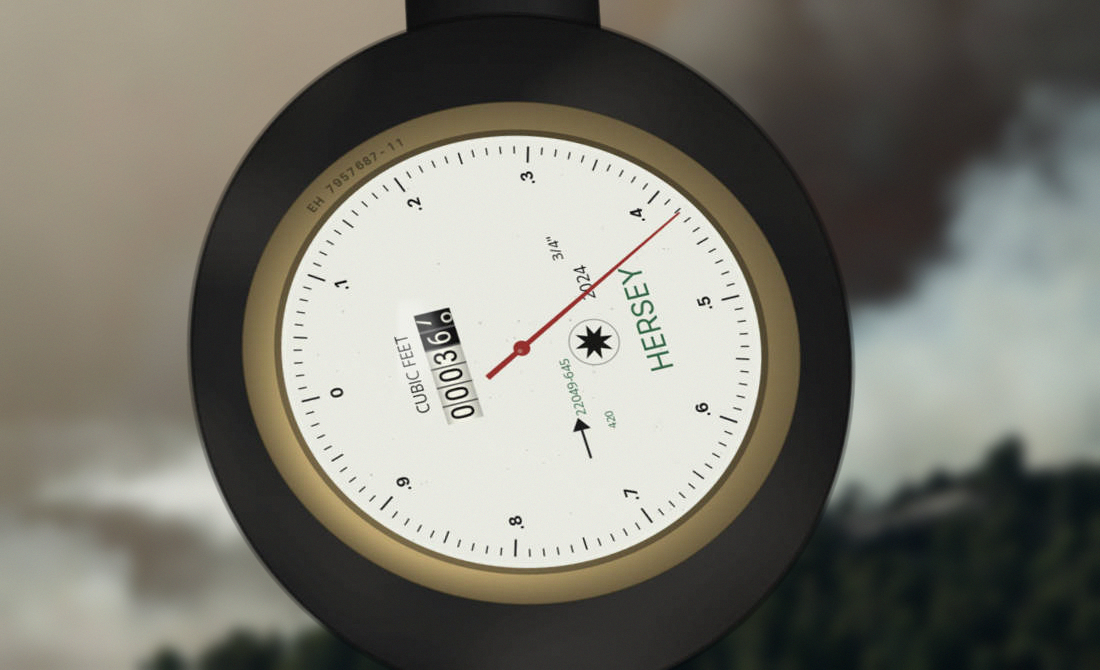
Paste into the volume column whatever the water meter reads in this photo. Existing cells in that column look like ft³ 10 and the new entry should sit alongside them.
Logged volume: ft³ 367.42
